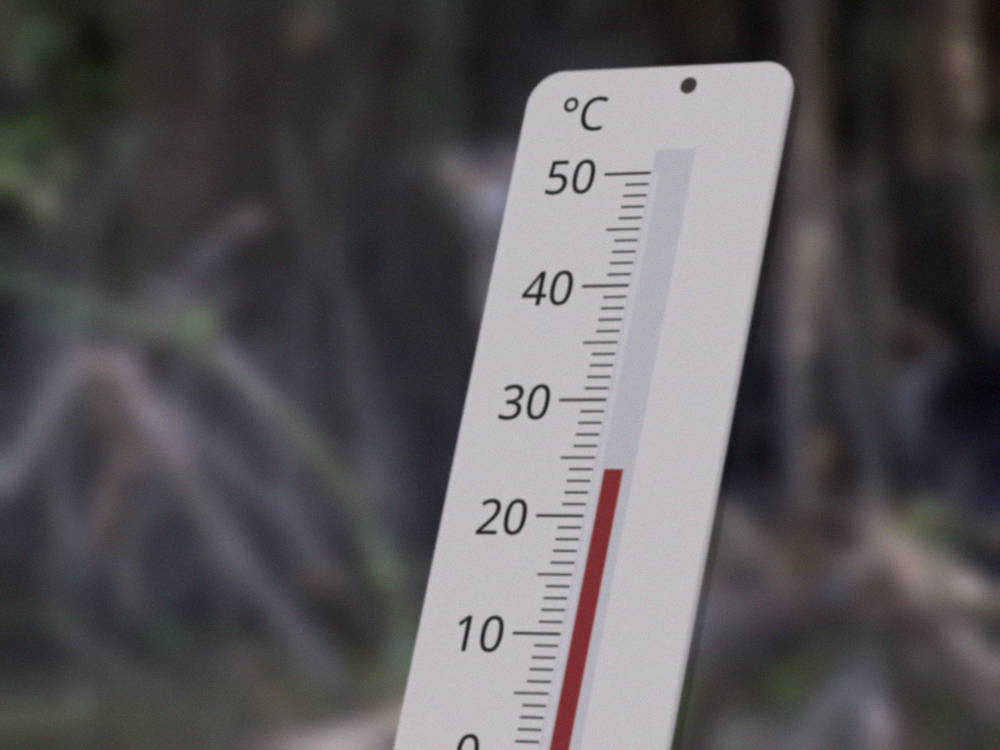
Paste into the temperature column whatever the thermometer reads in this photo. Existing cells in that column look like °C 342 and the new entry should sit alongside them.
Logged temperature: °C 24
